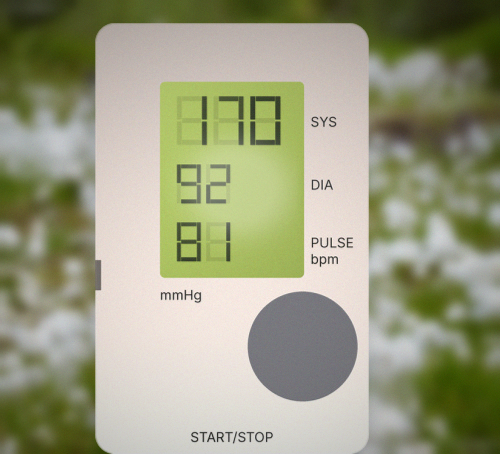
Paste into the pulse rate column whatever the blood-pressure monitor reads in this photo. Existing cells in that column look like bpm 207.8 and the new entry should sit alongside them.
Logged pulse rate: bpm 81
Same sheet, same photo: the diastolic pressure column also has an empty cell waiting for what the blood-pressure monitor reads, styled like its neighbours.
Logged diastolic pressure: mmHg 92
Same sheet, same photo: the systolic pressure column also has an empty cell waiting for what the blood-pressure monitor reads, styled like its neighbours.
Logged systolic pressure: mmHg 170
